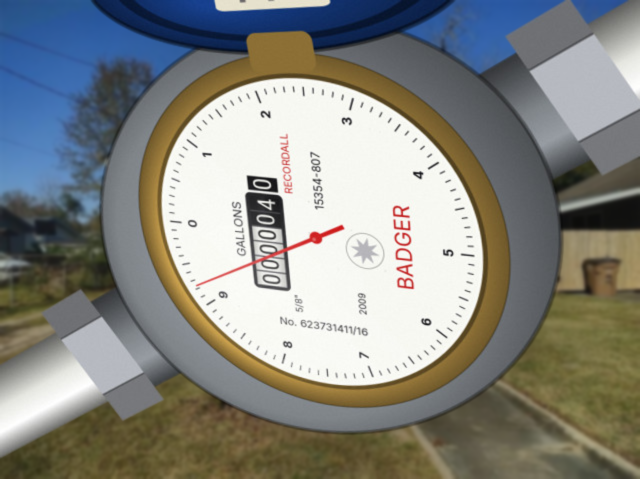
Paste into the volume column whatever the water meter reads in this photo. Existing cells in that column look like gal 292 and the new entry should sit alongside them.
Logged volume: gal 39.2
